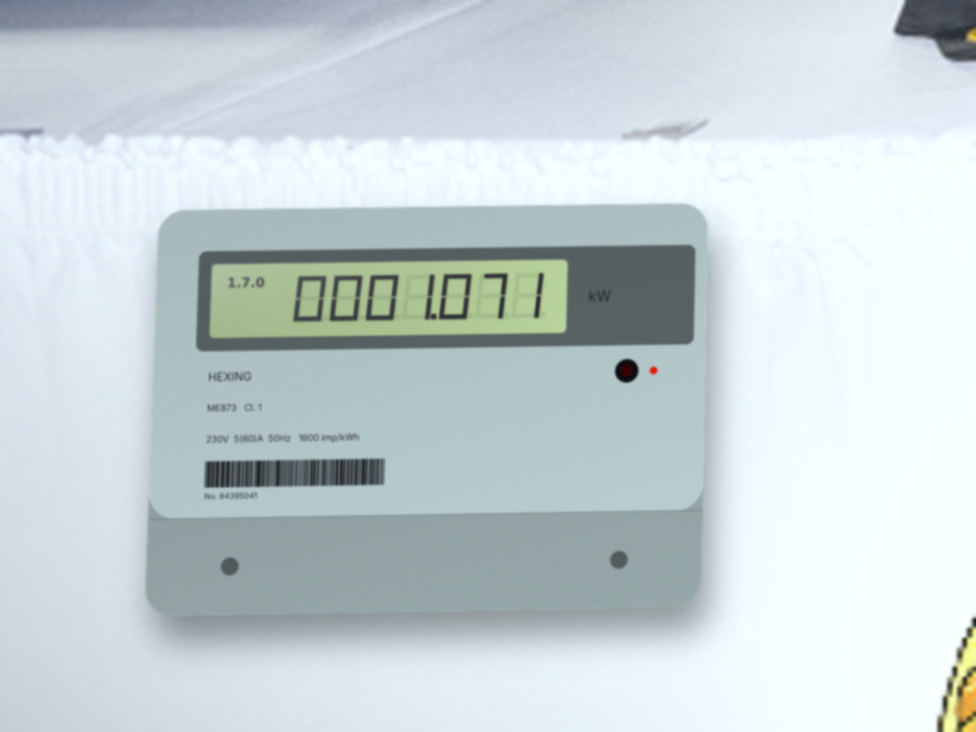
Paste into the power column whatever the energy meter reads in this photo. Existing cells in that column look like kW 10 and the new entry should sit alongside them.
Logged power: kW 1.071
